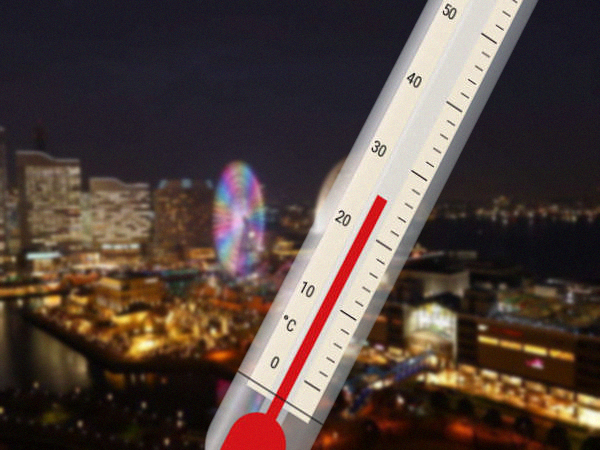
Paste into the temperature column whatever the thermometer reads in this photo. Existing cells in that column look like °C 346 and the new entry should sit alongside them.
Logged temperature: °C 25
